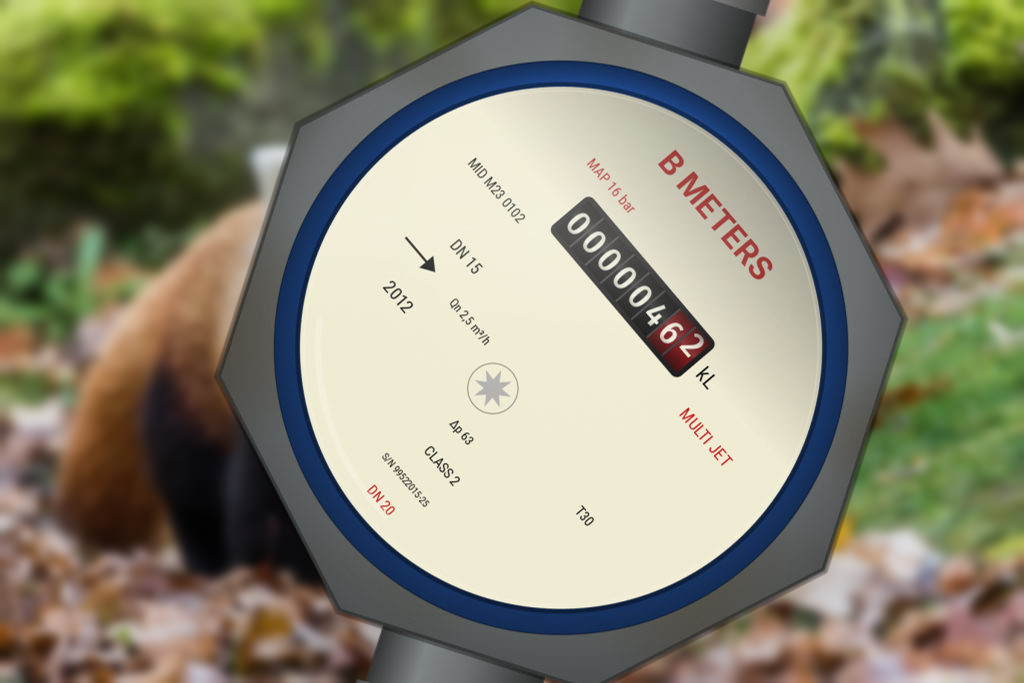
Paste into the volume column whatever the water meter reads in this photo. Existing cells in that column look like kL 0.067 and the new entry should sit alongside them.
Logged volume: kL 4.62
